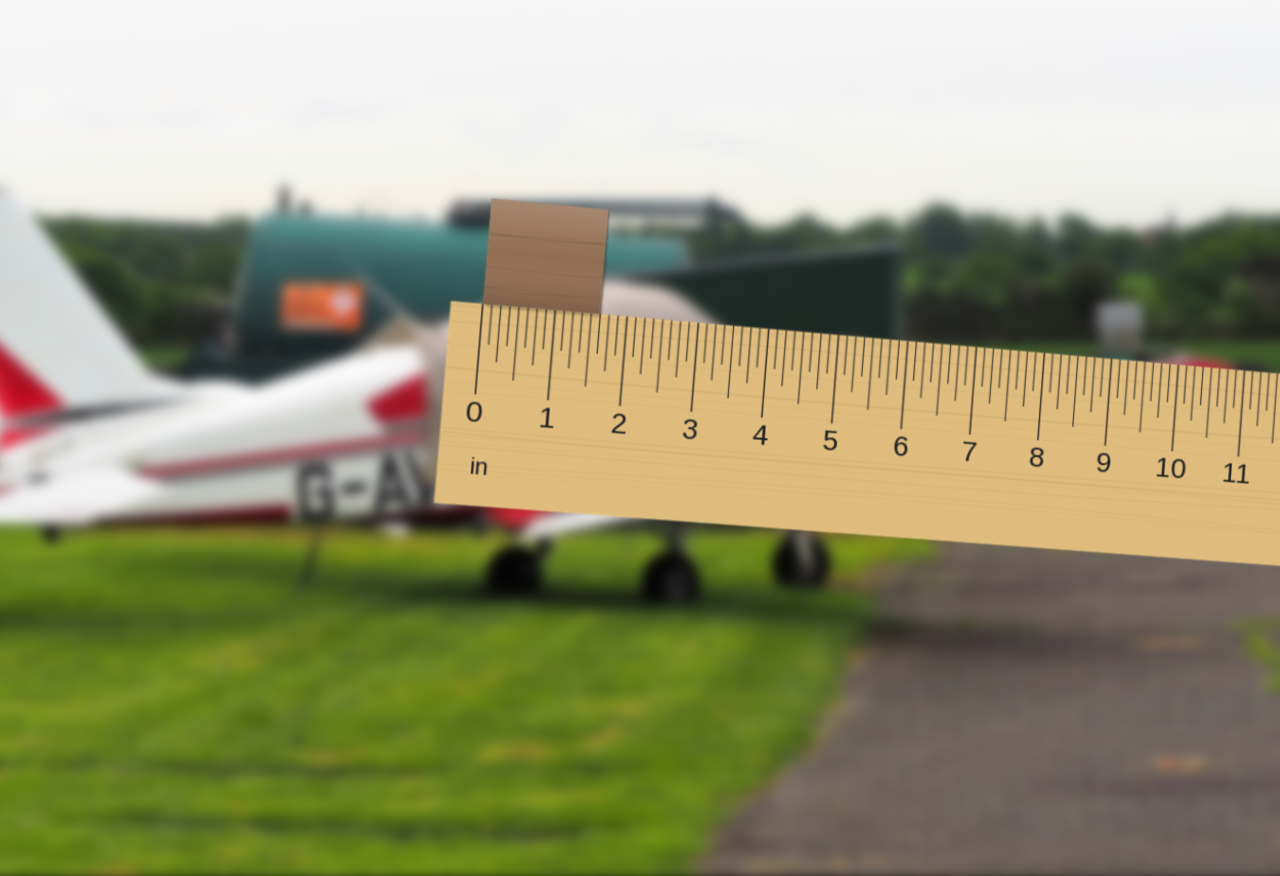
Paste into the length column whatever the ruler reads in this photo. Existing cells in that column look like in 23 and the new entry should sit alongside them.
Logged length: in 1.625
